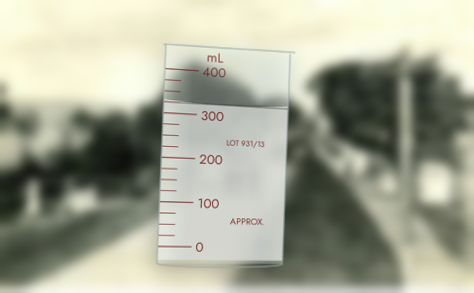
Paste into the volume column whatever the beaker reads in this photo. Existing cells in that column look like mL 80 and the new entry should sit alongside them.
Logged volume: mL 325
